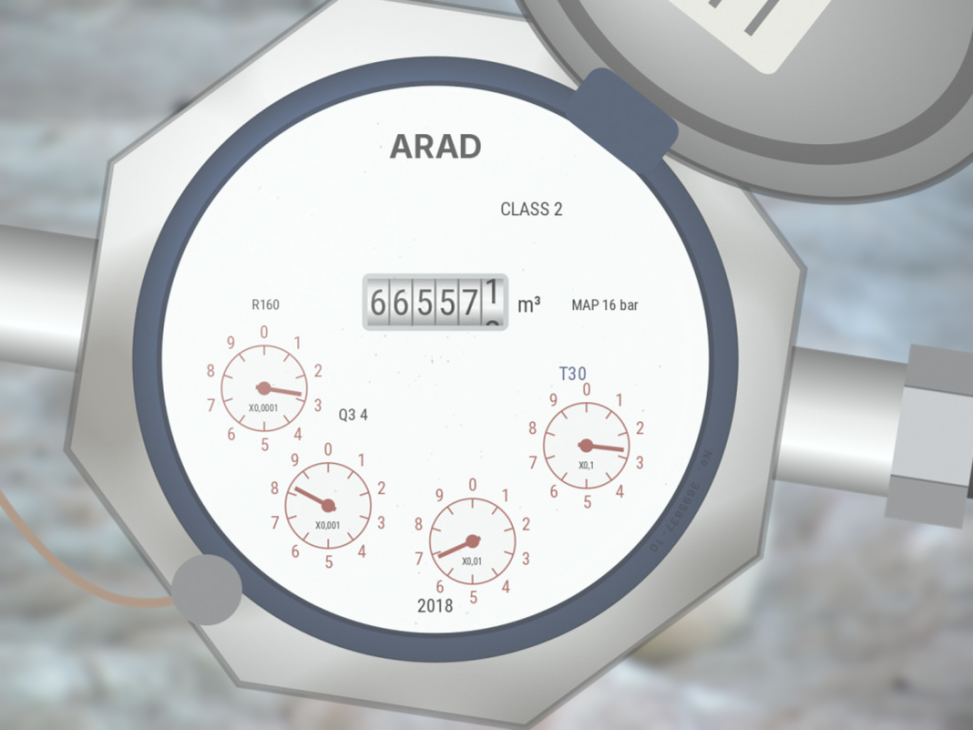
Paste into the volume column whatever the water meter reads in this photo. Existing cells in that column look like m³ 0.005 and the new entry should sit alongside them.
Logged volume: m³ 665571.2682
